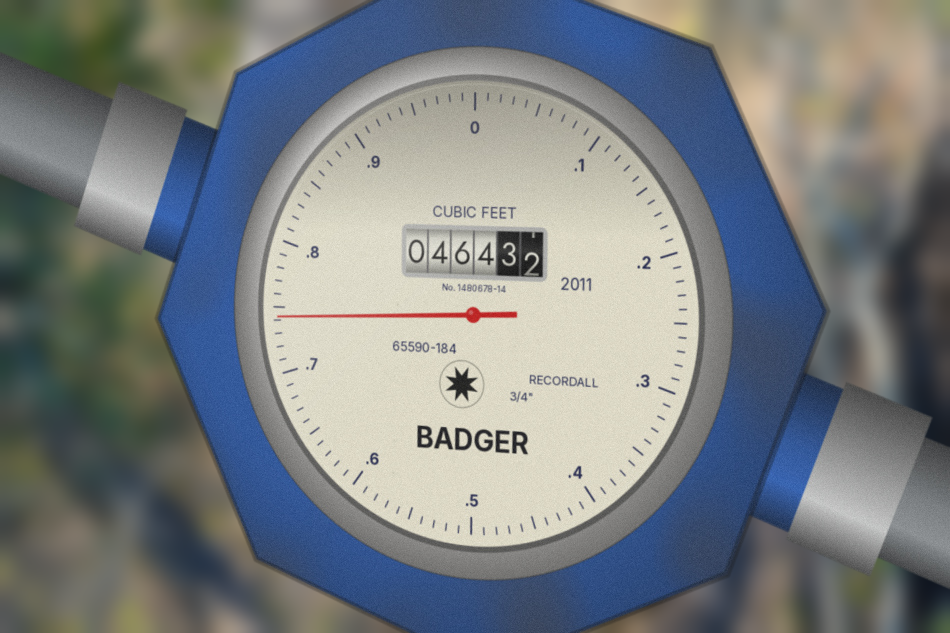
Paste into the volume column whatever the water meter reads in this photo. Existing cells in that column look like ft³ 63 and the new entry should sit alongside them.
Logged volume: ft³ 46431.74
